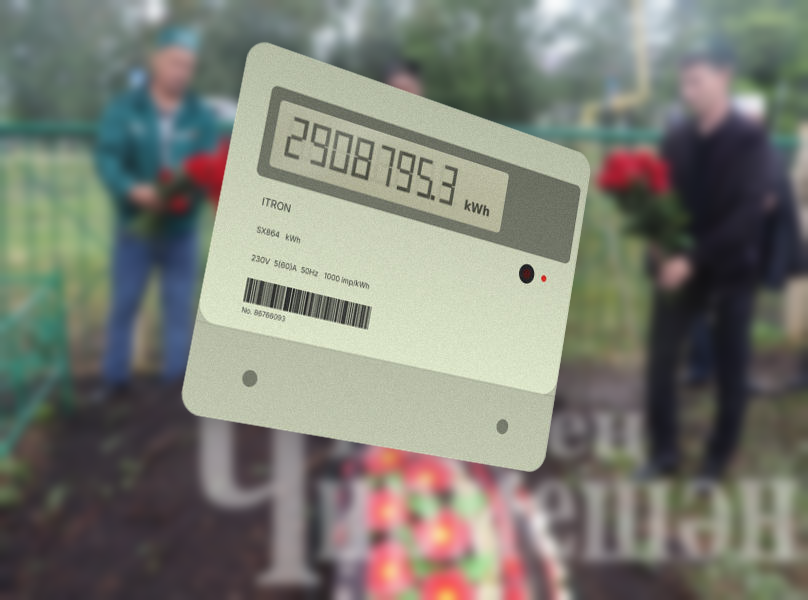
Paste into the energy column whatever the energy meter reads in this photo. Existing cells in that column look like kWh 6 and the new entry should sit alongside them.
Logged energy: kWh 2908795.3
